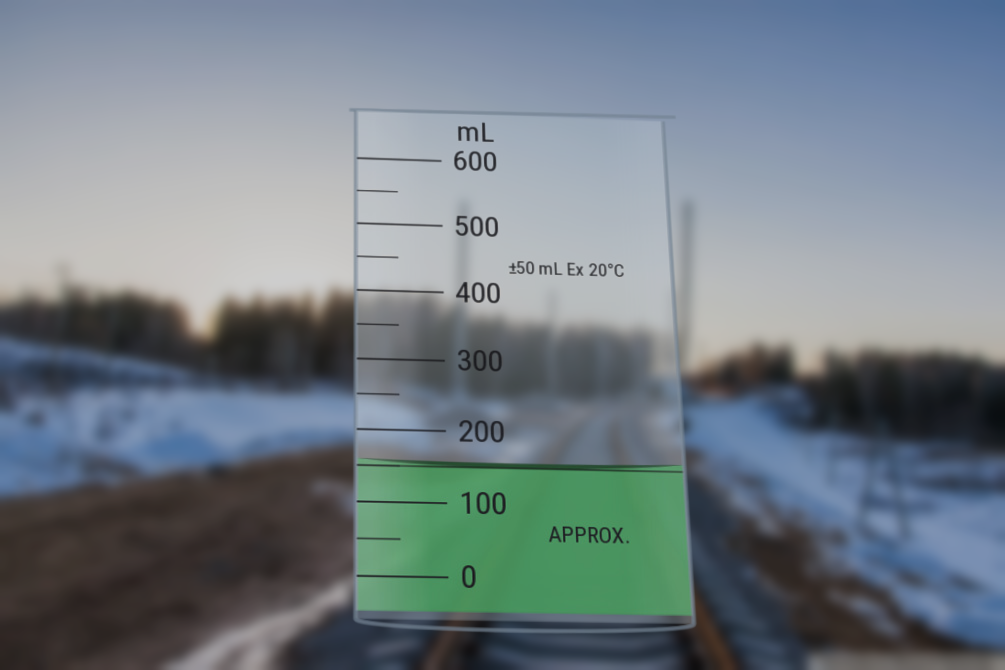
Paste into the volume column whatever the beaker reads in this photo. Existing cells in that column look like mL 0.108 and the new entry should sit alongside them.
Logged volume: mL 150
